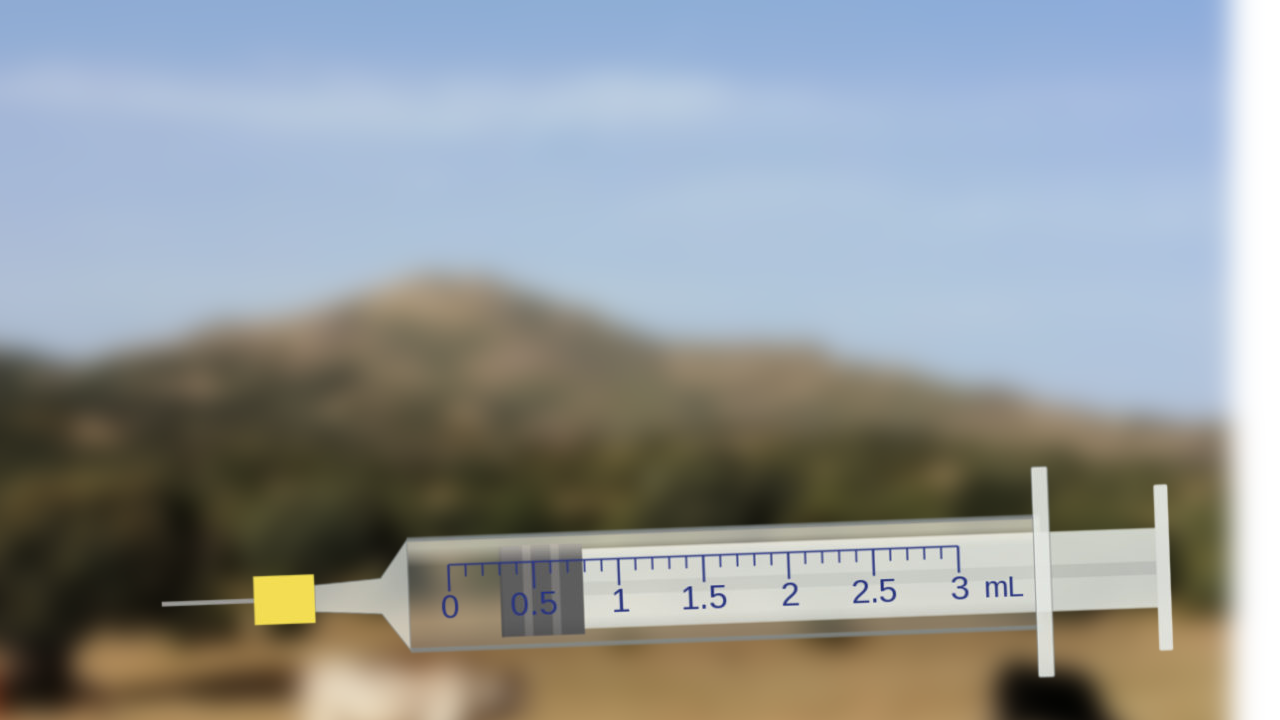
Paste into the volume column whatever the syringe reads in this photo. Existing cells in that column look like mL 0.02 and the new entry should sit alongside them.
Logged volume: mL 0.3
